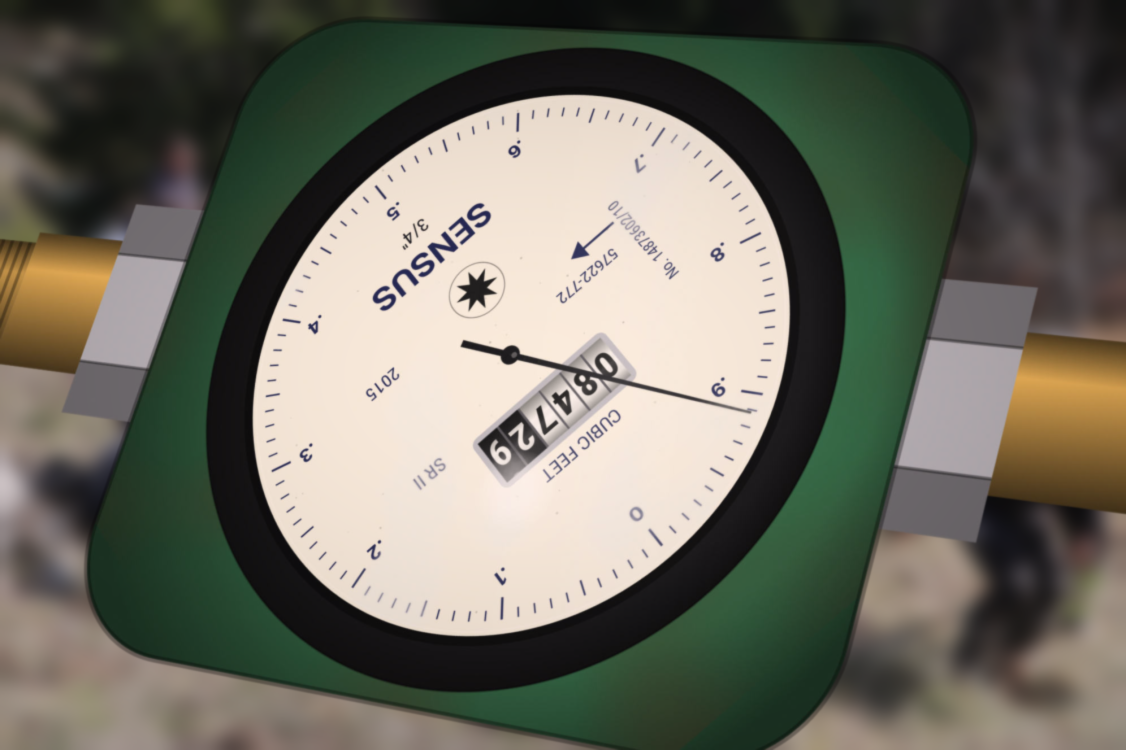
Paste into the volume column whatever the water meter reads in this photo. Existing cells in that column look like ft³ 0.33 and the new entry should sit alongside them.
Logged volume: ft³ 84728.91
